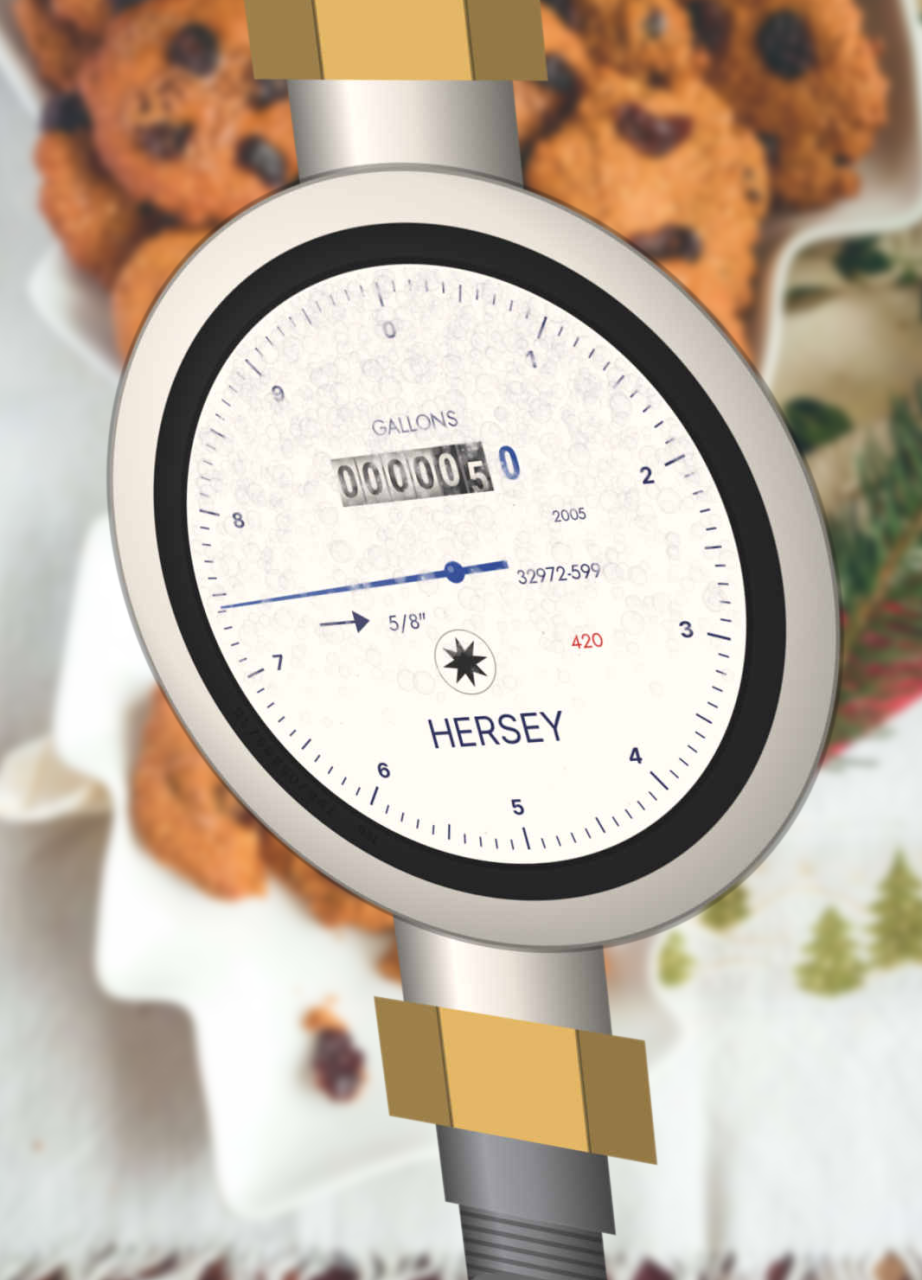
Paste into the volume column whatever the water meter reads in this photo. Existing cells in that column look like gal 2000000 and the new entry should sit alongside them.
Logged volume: gal 47.4
